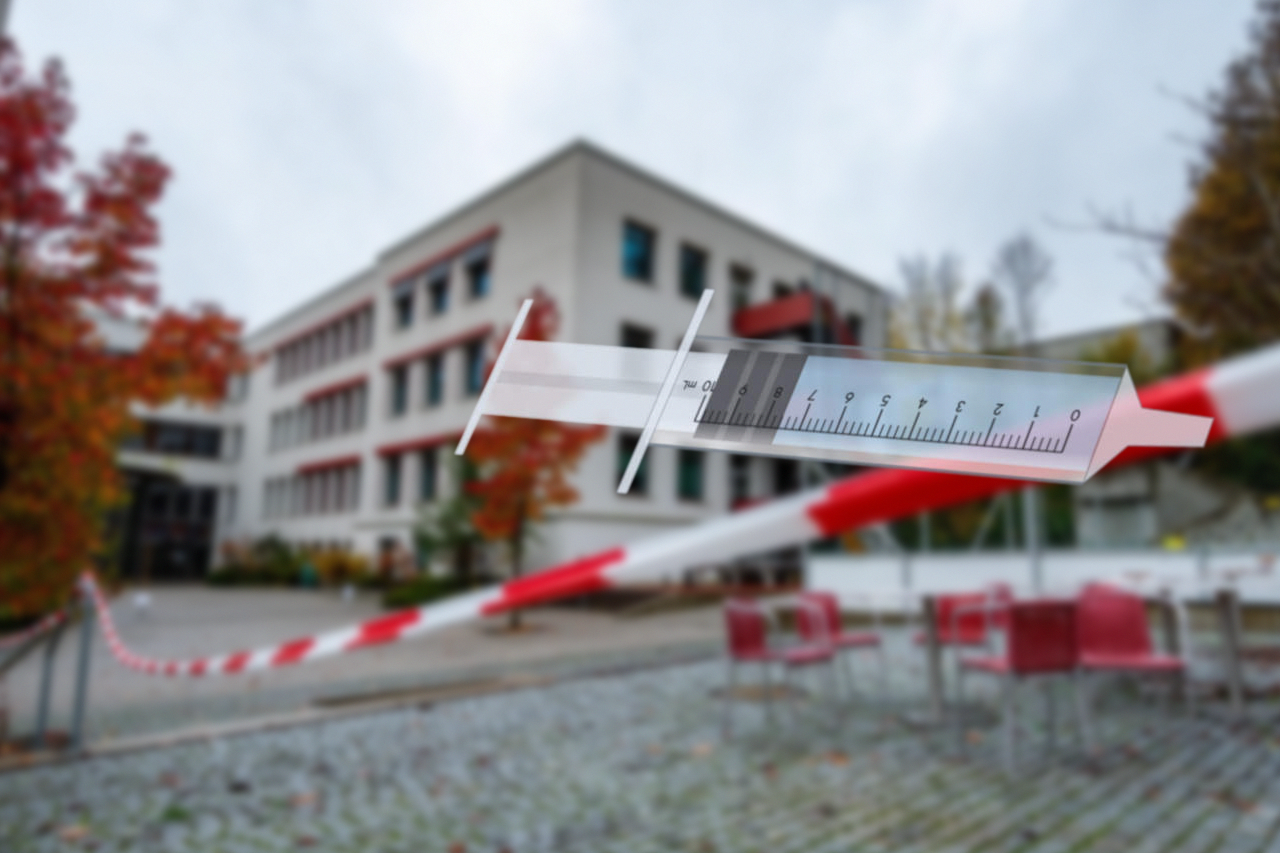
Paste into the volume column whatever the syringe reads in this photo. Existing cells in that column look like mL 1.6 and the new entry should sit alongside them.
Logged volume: mL 7.6
